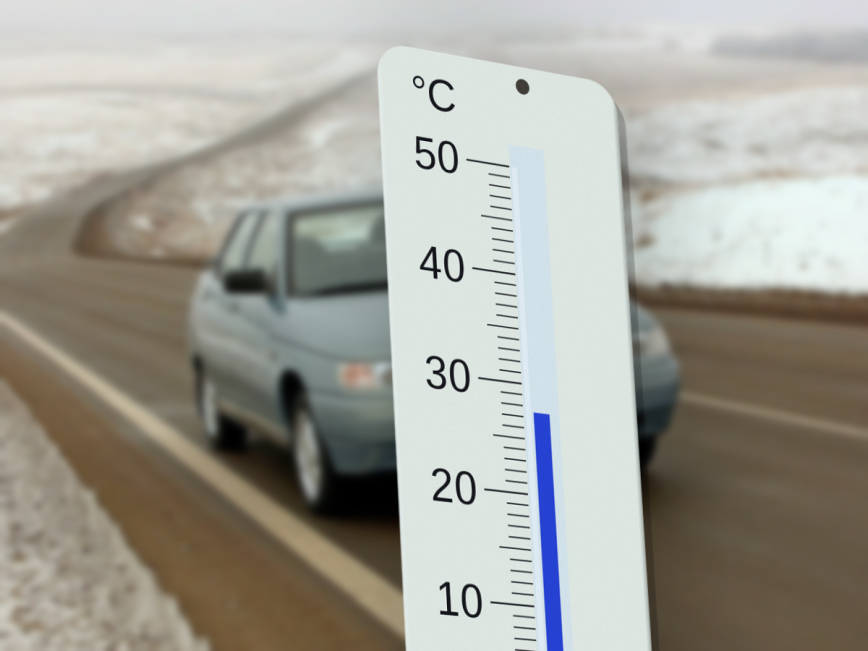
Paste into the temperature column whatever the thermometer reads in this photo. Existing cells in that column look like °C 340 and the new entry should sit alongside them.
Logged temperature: °C 27.5
